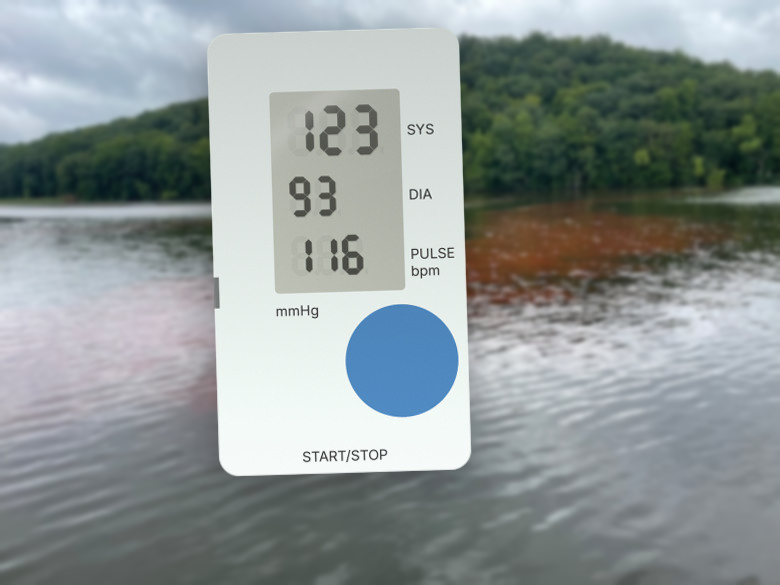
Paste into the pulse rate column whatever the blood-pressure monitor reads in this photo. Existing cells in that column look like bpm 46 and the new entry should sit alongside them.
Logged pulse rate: bpm 116
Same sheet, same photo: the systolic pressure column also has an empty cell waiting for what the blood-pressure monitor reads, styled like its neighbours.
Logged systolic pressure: mmHg 123
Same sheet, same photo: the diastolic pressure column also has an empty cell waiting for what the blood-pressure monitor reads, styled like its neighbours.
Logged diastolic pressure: mmHg 93
